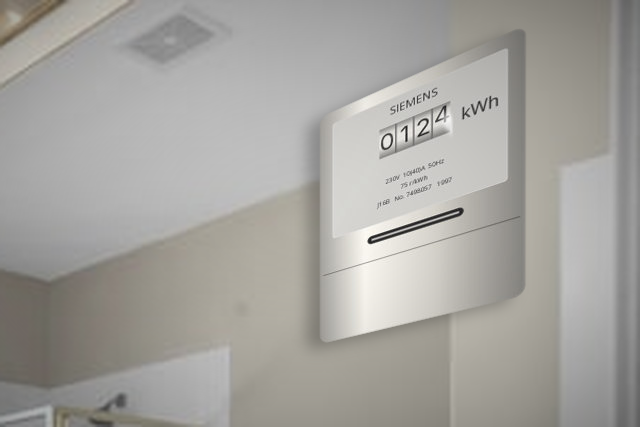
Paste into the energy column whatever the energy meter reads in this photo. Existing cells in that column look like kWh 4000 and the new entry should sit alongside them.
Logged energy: kWh 124
